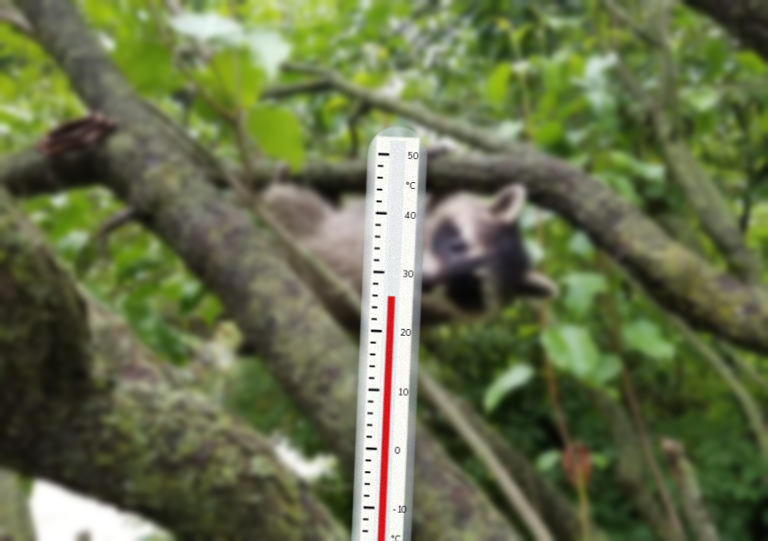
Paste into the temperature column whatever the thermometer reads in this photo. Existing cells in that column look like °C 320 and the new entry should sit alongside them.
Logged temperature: °C 26
